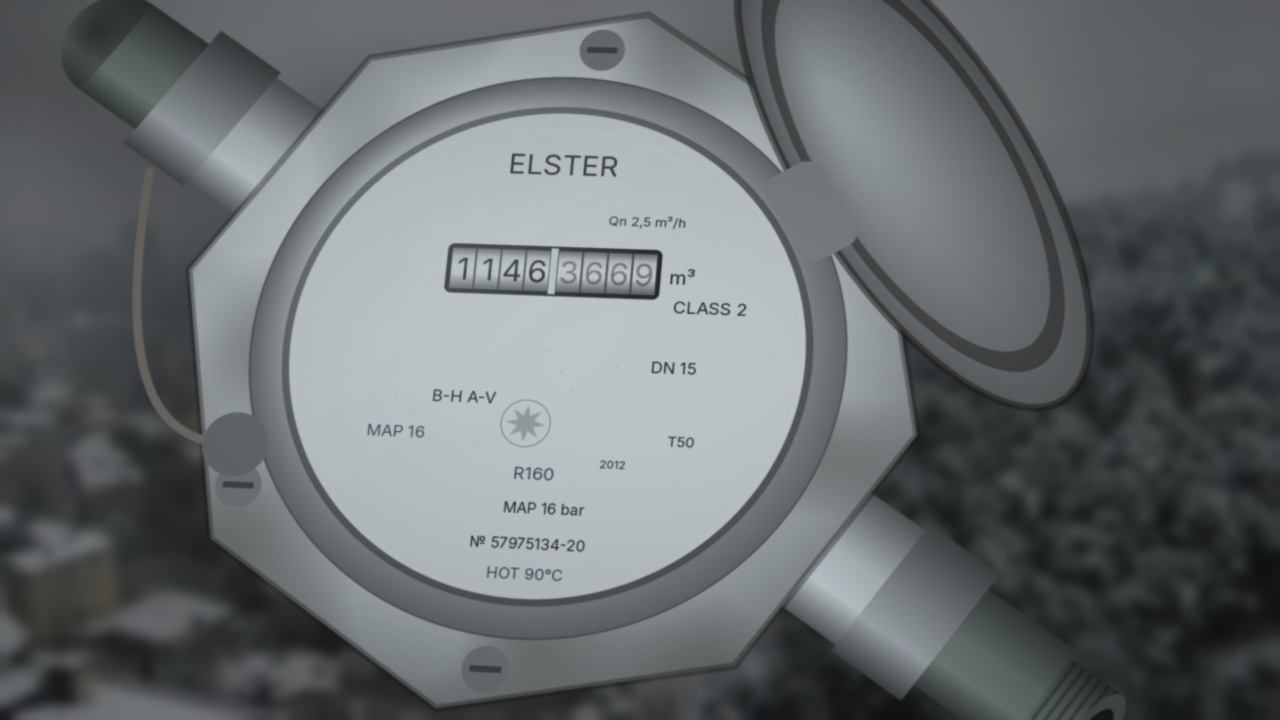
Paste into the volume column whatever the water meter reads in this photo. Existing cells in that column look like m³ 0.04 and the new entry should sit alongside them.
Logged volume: m³ 1146.3669
